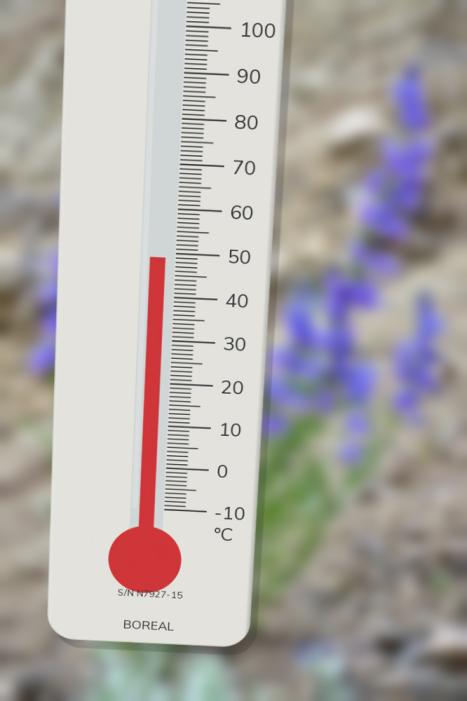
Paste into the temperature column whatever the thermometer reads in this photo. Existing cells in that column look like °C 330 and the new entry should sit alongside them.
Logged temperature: °C 49
